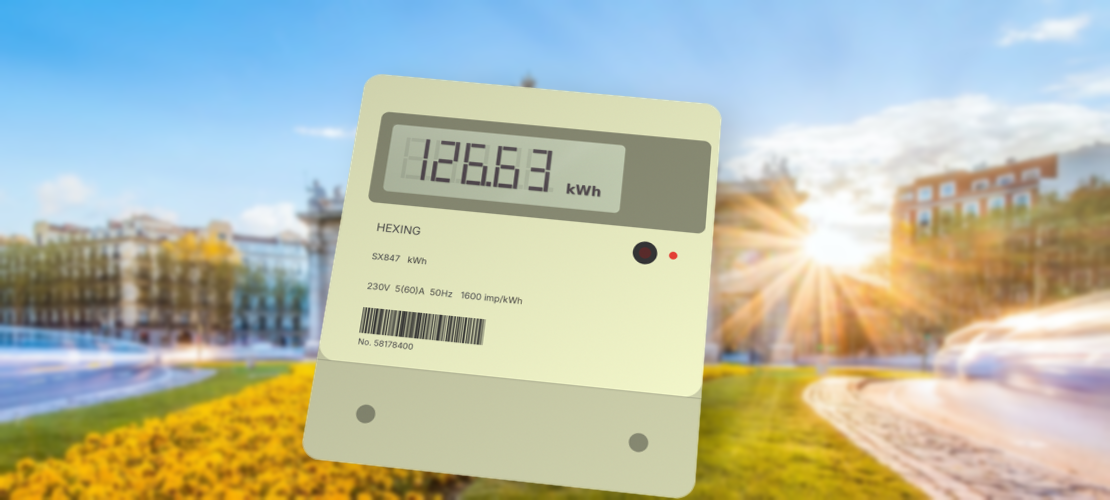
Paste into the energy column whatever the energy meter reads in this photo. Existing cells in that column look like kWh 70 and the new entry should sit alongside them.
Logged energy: kWh 126.63
